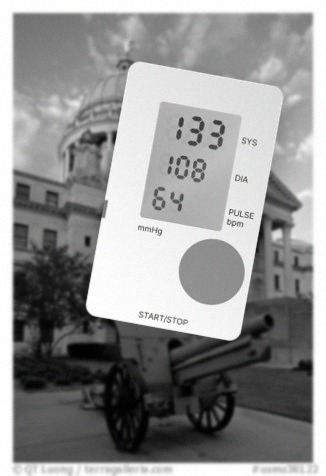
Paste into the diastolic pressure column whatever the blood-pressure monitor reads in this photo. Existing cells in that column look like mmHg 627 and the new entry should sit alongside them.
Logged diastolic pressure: mmHg 108
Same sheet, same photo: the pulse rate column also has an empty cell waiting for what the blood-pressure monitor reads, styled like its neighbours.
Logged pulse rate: bpm 64
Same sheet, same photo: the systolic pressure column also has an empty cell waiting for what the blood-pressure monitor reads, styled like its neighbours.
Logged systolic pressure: mmHg 133
